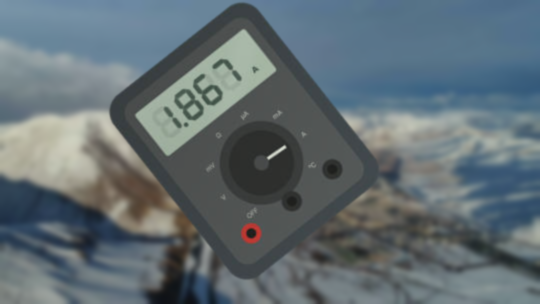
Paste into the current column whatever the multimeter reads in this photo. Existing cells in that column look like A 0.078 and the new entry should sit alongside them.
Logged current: A 1.867
